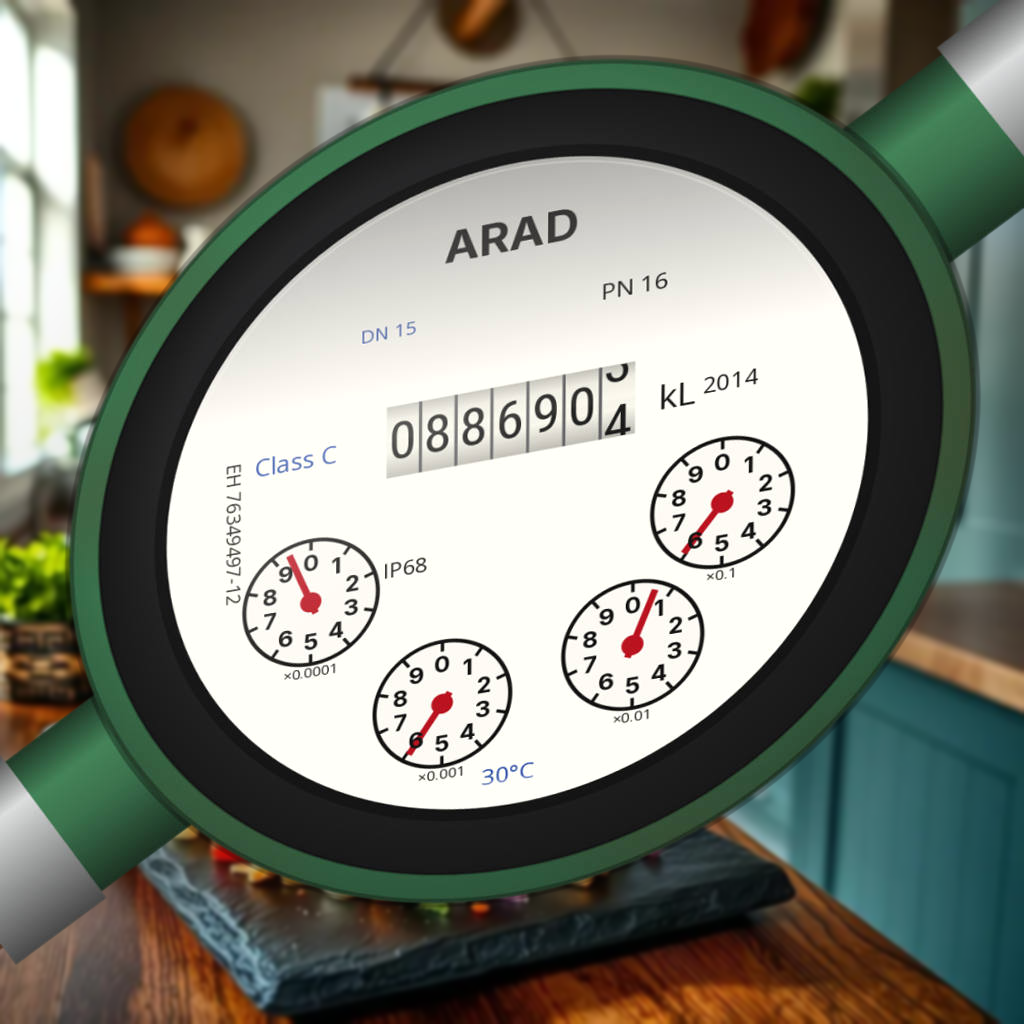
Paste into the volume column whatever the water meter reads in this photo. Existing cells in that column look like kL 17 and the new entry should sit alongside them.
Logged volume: kL 886903.6059
